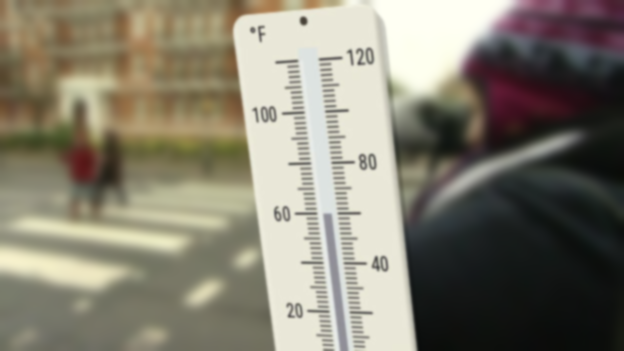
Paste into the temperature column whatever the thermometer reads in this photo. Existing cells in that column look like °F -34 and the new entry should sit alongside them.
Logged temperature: °F 60
